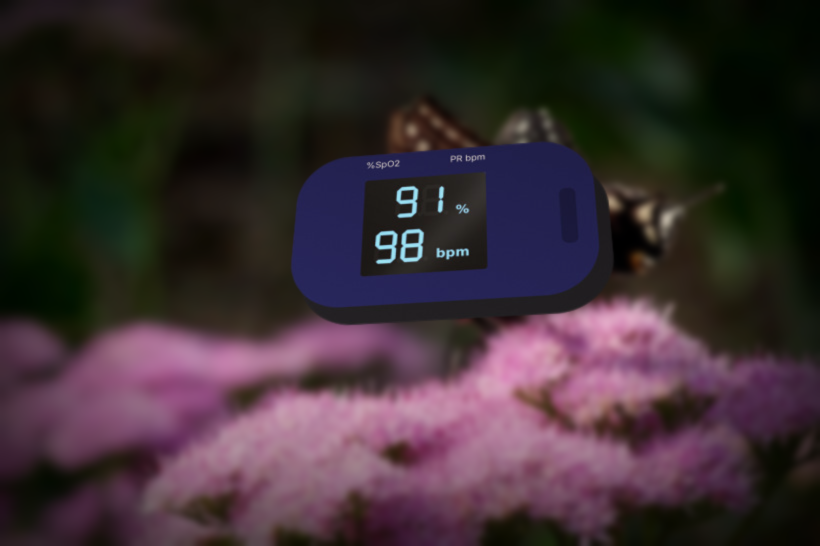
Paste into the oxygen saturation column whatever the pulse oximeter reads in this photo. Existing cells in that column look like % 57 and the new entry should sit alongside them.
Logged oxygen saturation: % 91
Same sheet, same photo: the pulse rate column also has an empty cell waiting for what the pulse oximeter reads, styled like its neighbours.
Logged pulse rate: bpm 98
